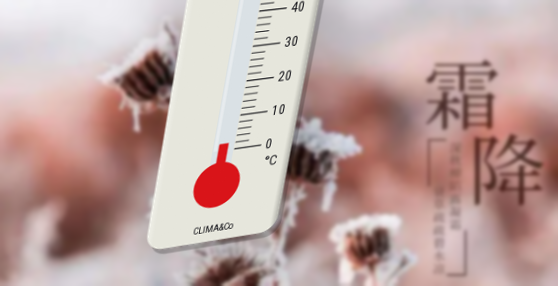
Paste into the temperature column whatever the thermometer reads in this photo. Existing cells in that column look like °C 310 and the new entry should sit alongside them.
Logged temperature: °C 2
